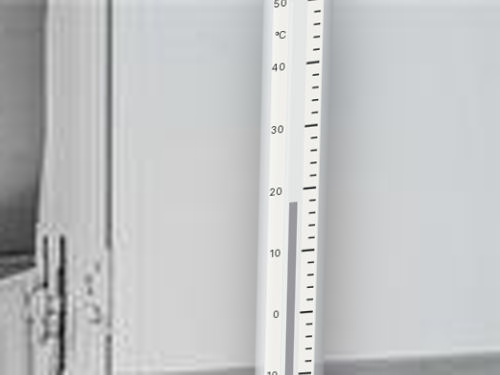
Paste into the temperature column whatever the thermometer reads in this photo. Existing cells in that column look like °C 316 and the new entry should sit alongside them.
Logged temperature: °C 18
